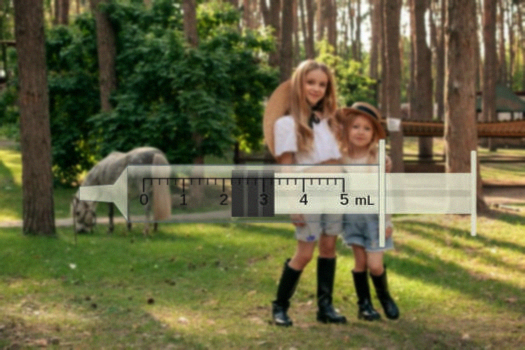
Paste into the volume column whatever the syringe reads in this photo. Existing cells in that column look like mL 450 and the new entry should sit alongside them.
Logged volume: mL 2.2
